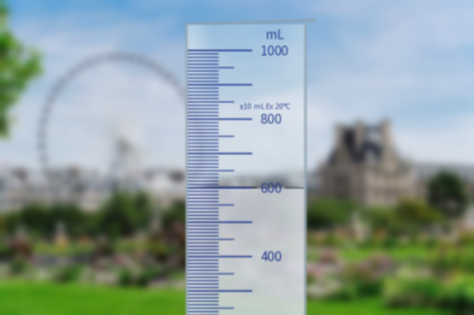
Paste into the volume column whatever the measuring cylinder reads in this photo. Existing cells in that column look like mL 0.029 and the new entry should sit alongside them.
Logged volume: mL 600
